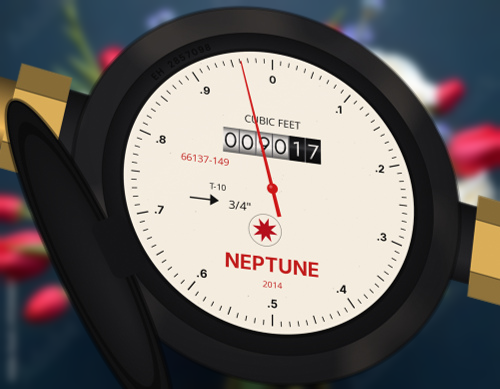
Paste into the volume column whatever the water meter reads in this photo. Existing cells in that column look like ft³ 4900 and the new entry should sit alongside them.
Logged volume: ft³ 9016.96
